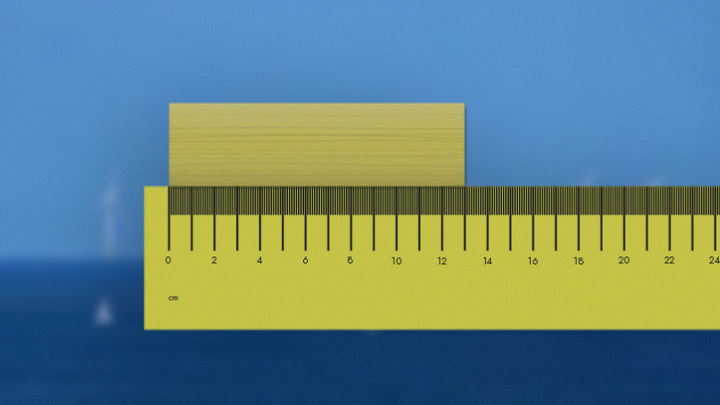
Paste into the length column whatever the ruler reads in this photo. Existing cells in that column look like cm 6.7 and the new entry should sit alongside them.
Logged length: cm 13
